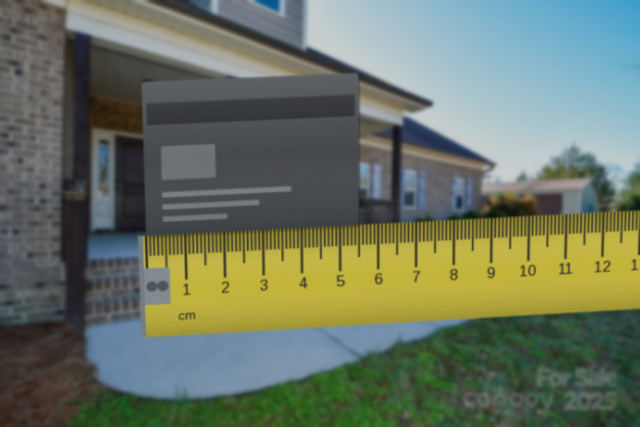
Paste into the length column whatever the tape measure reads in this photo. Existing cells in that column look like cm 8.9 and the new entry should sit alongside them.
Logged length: cm 5.5
